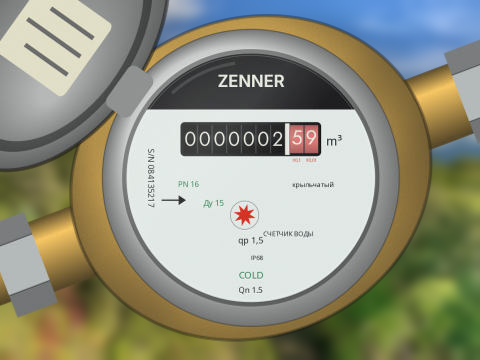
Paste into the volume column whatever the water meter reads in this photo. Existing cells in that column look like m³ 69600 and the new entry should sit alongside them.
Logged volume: m³ 2.59
